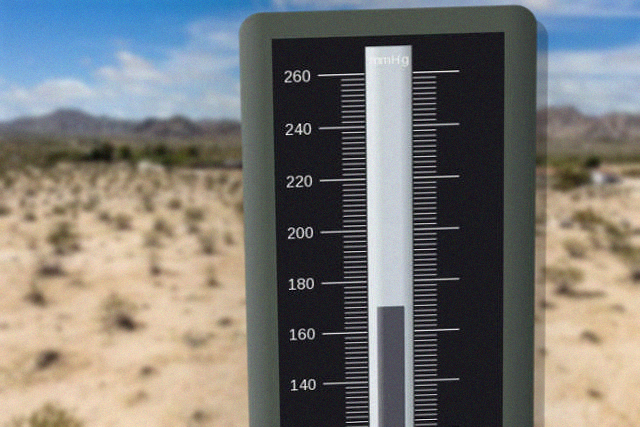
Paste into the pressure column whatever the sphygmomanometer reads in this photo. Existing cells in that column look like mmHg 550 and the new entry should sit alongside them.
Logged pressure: mmHg 170
